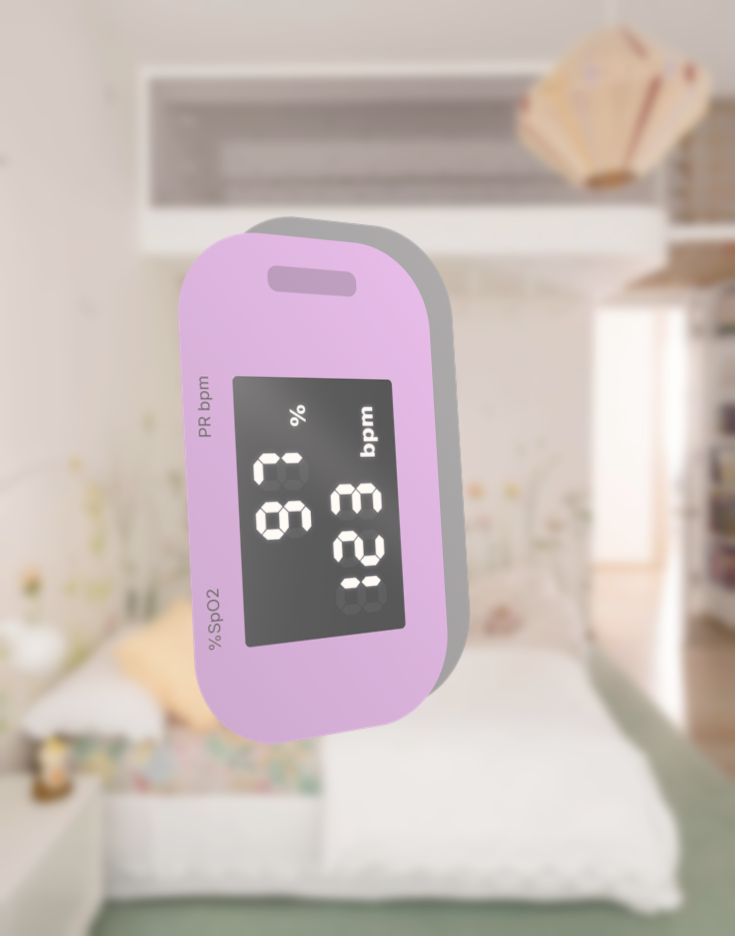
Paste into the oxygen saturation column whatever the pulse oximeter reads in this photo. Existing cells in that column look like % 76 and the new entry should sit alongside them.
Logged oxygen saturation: % 97
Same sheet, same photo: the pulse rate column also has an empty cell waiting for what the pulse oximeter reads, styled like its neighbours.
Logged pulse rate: bpm 123
